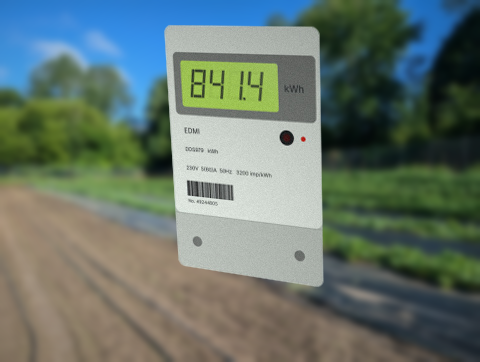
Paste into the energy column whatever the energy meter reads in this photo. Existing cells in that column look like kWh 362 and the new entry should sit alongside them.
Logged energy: kWh 841.4
